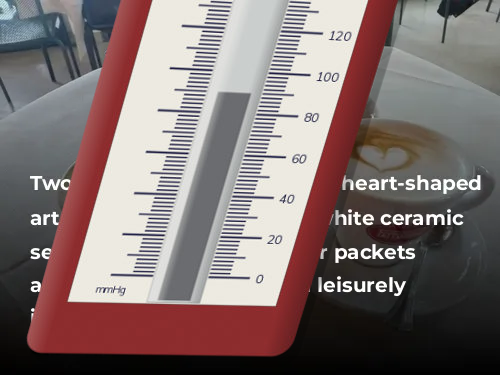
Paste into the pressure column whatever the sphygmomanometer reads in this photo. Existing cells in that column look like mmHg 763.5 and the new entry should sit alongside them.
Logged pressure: mmHg 90
